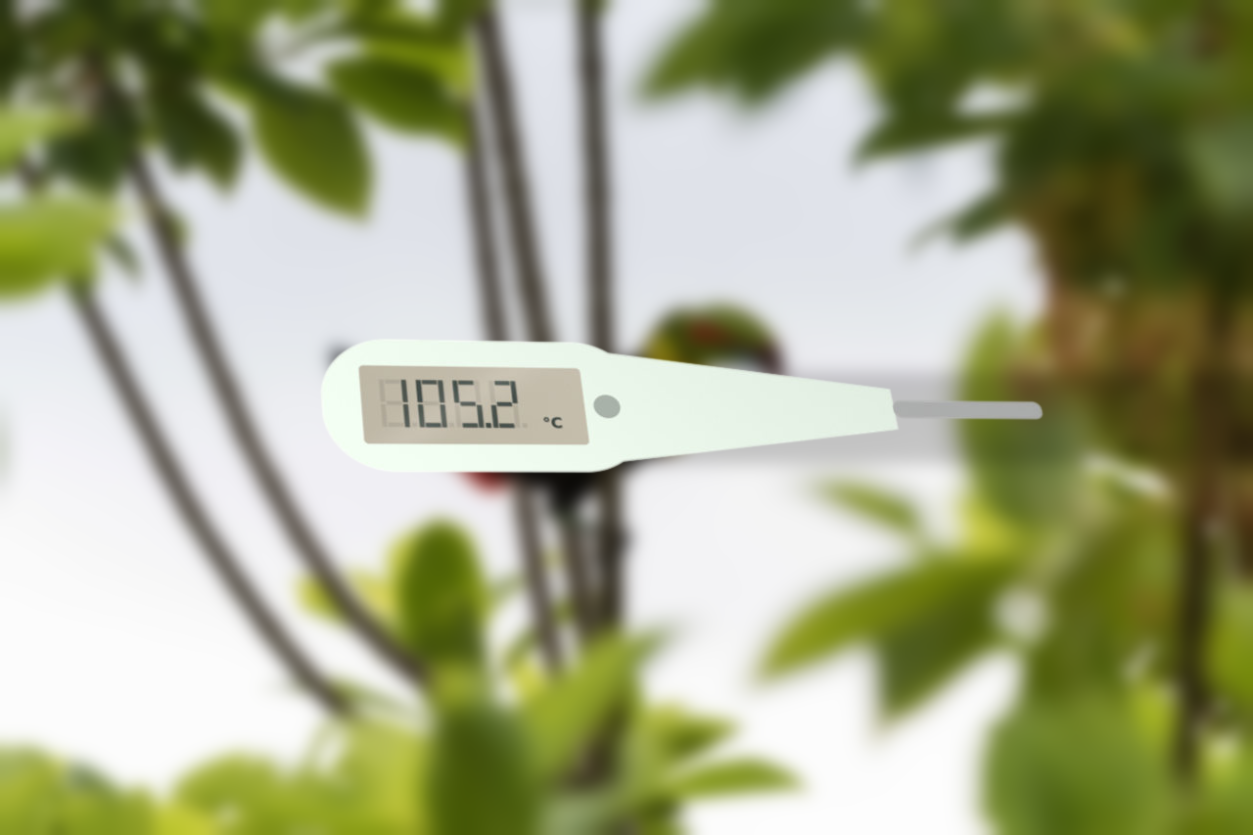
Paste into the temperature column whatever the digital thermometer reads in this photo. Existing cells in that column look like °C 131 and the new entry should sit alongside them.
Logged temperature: °C 105.2
